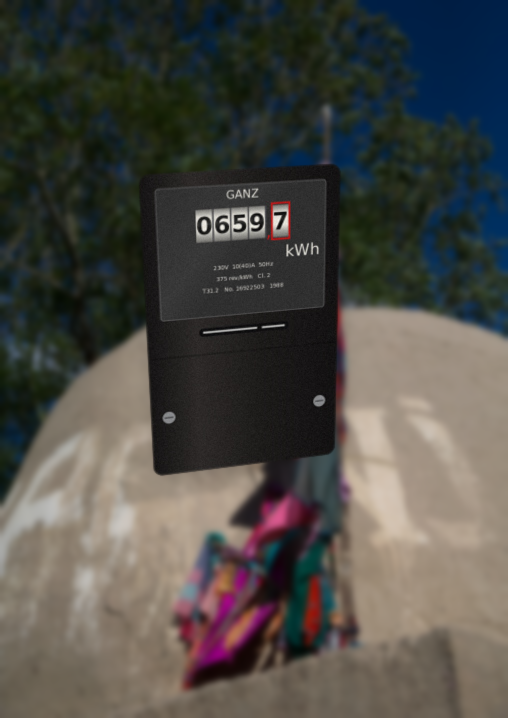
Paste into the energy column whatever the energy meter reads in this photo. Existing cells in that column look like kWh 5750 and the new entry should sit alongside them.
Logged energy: kWh 659.7
